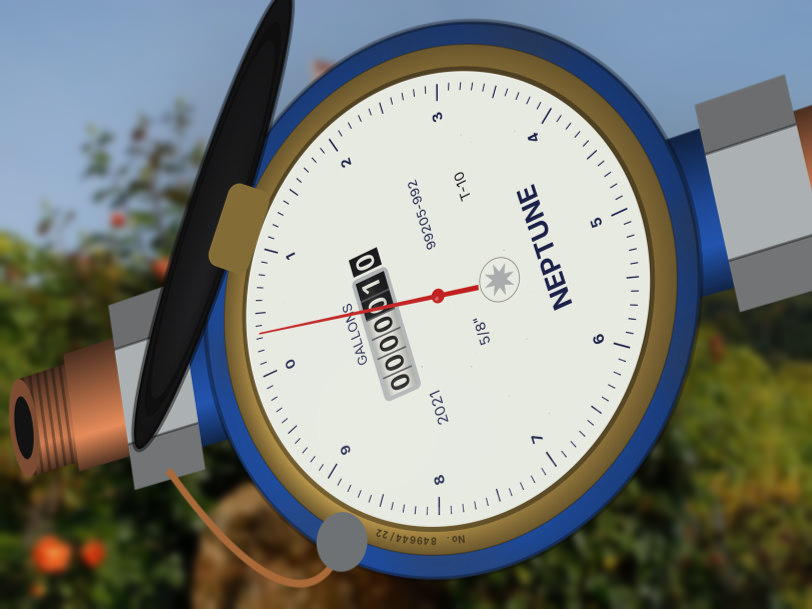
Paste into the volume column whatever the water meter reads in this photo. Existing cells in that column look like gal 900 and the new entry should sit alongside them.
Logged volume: gal 10.3
